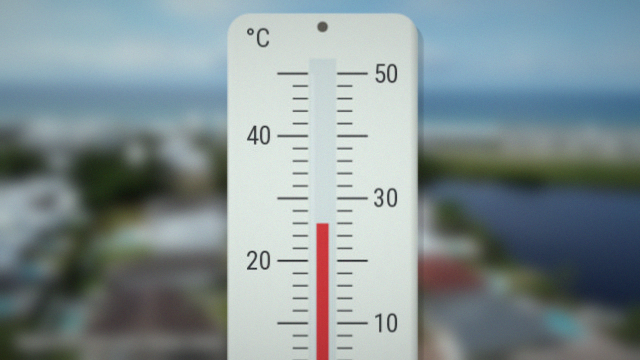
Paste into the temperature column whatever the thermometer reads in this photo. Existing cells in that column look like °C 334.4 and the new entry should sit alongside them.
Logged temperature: °C 26
